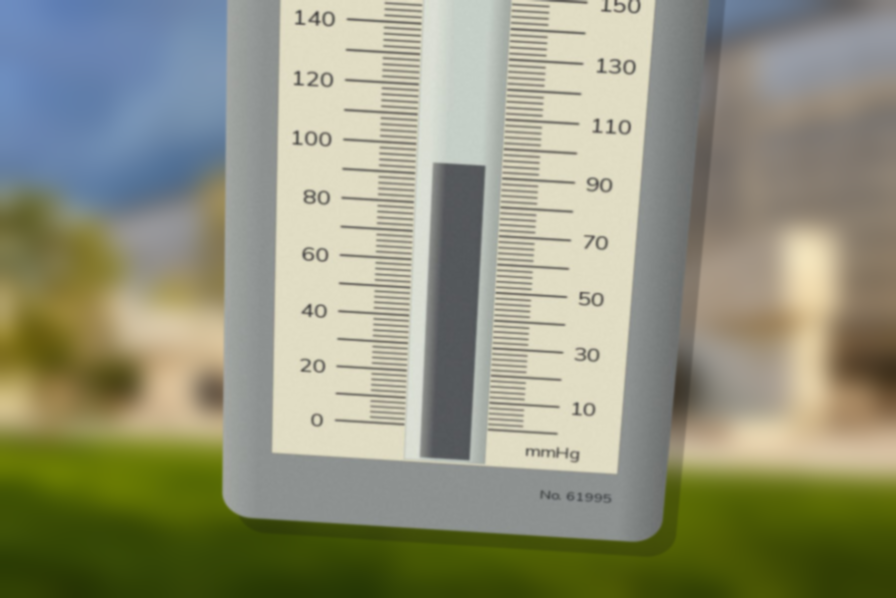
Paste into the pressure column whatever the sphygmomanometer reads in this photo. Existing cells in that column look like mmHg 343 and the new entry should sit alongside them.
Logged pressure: mmHg 94
